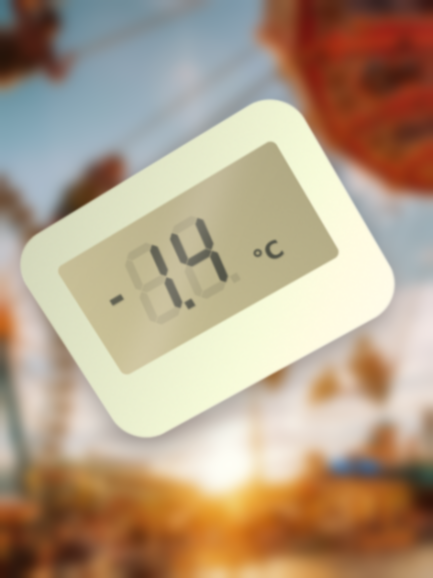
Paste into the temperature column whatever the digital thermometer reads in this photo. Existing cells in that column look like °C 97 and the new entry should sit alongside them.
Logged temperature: °C -1.4
